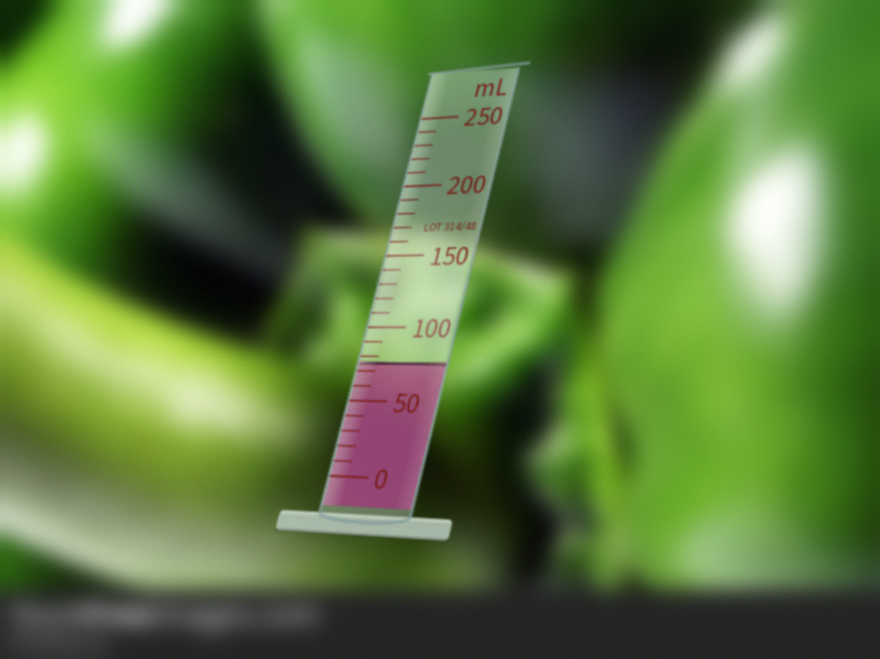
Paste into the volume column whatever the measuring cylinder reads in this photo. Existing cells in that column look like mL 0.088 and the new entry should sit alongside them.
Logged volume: mL 75
